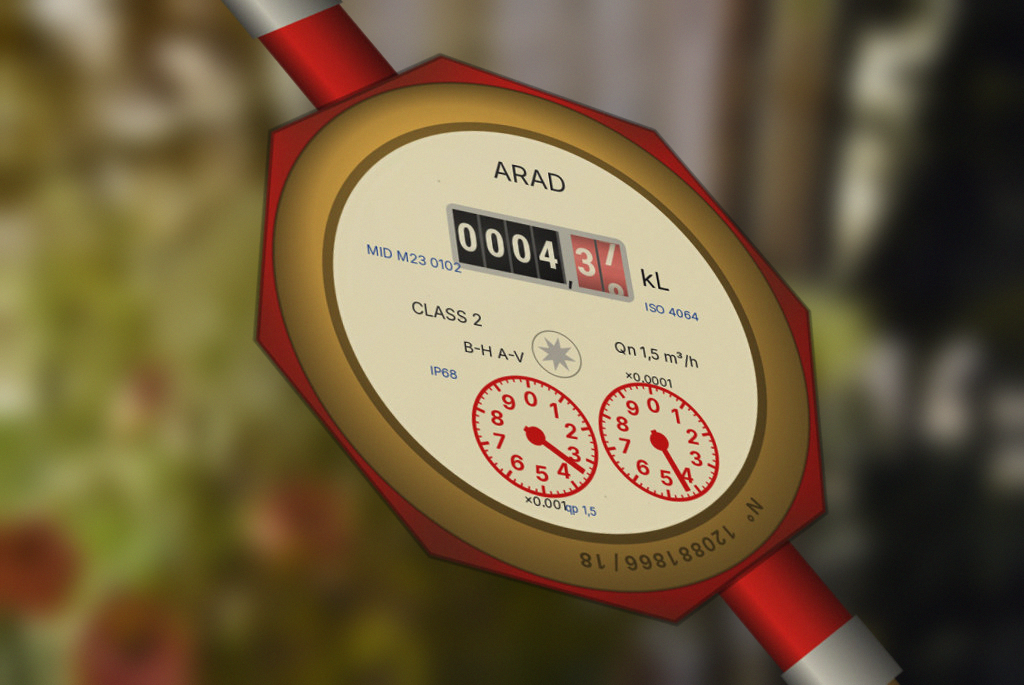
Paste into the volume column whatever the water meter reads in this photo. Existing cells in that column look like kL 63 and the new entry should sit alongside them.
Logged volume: kL 4.3734
